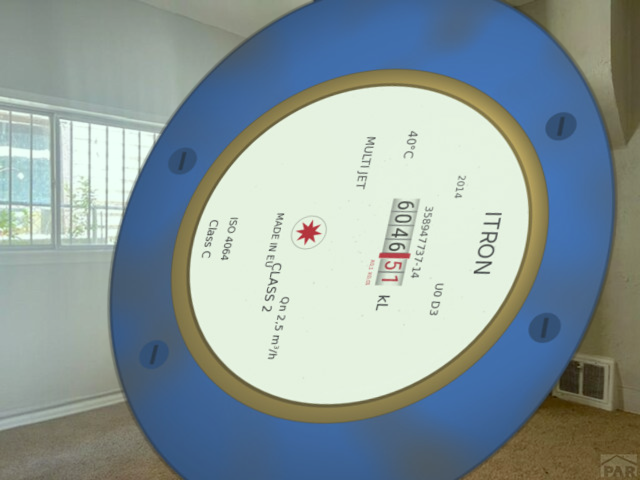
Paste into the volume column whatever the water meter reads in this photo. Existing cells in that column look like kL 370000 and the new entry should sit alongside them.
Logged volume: kL 6046.51
